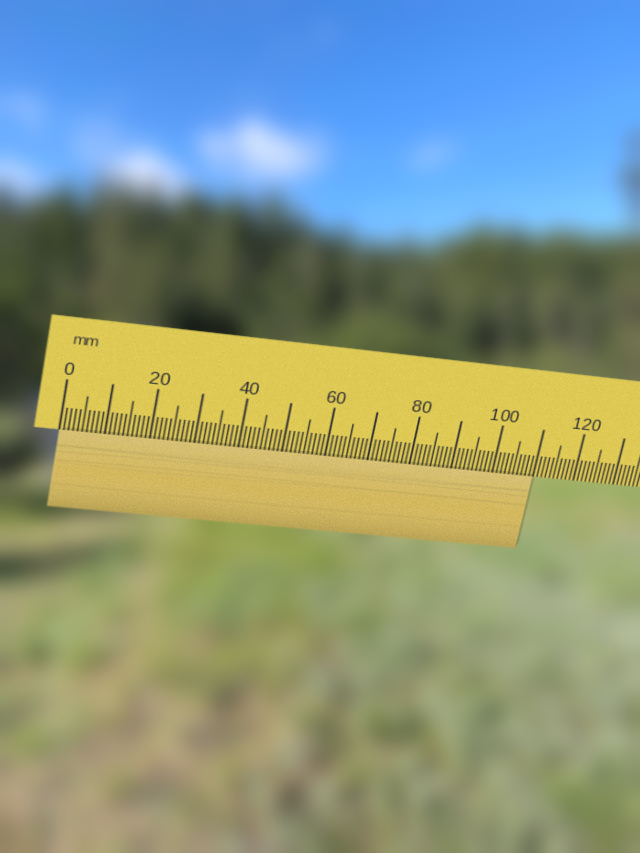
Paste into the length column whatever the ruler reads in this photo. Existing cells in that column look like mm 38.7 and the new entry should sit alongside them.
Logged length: mm 110
